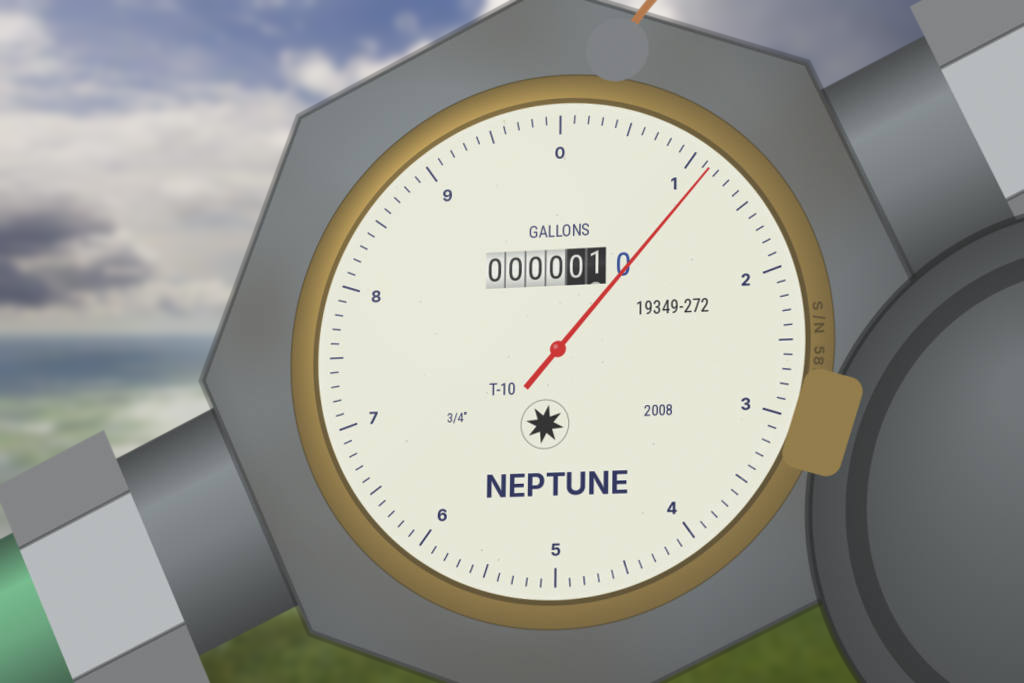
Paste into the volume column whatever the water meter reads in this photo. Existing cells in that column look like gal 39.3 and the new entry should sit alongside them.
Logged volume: gal 11.1
